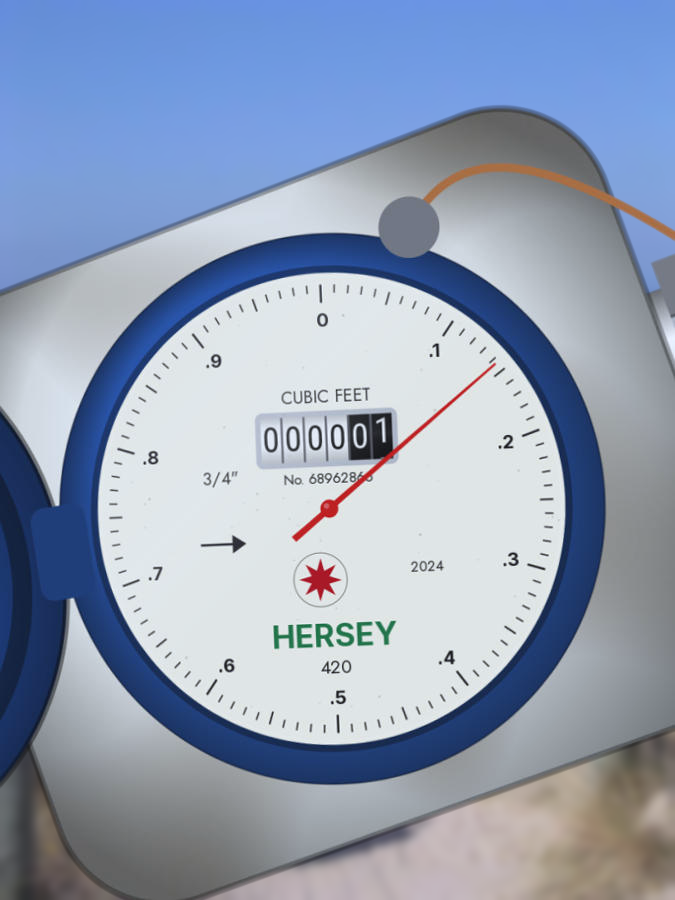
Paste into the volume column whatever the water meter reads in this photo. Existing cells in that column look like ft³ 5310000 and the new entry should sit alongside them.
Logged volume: ft³ 1.14
